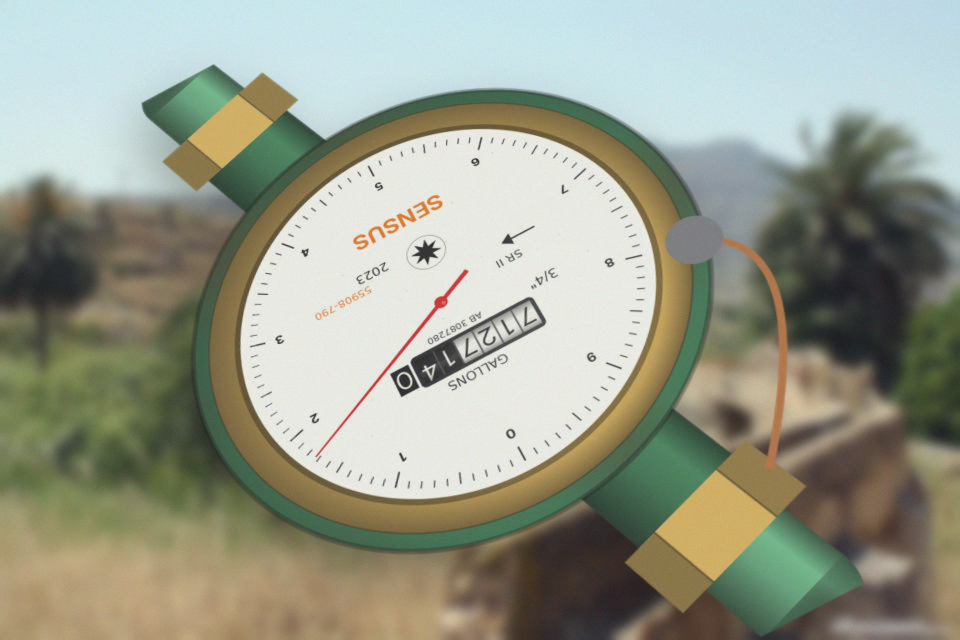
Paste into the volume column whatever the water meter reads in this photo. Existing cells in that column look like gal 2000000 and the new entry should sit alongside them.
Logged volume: gal 7127141.7
